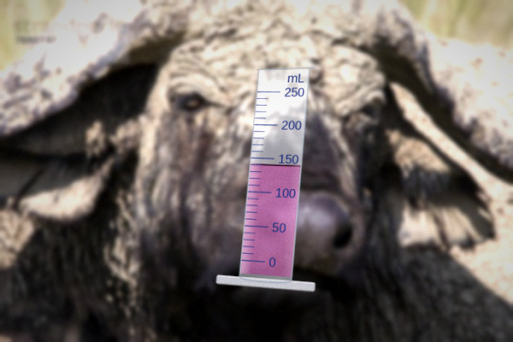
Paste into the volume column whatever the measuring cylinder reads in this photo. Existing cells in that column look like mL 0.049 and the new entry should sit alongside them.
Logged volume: mL 140
